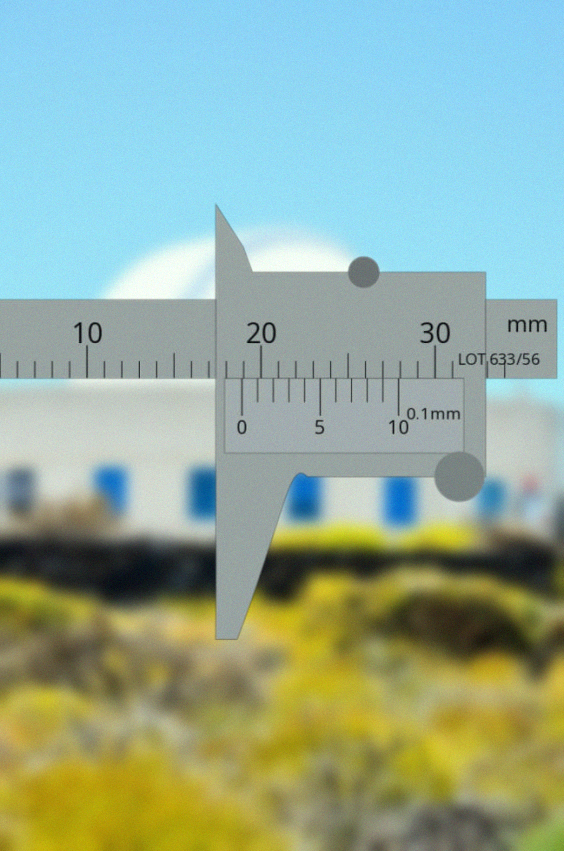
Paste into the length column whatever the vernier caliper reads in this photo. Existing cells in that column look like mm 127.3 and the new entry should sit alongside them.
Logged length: mm 18.9
